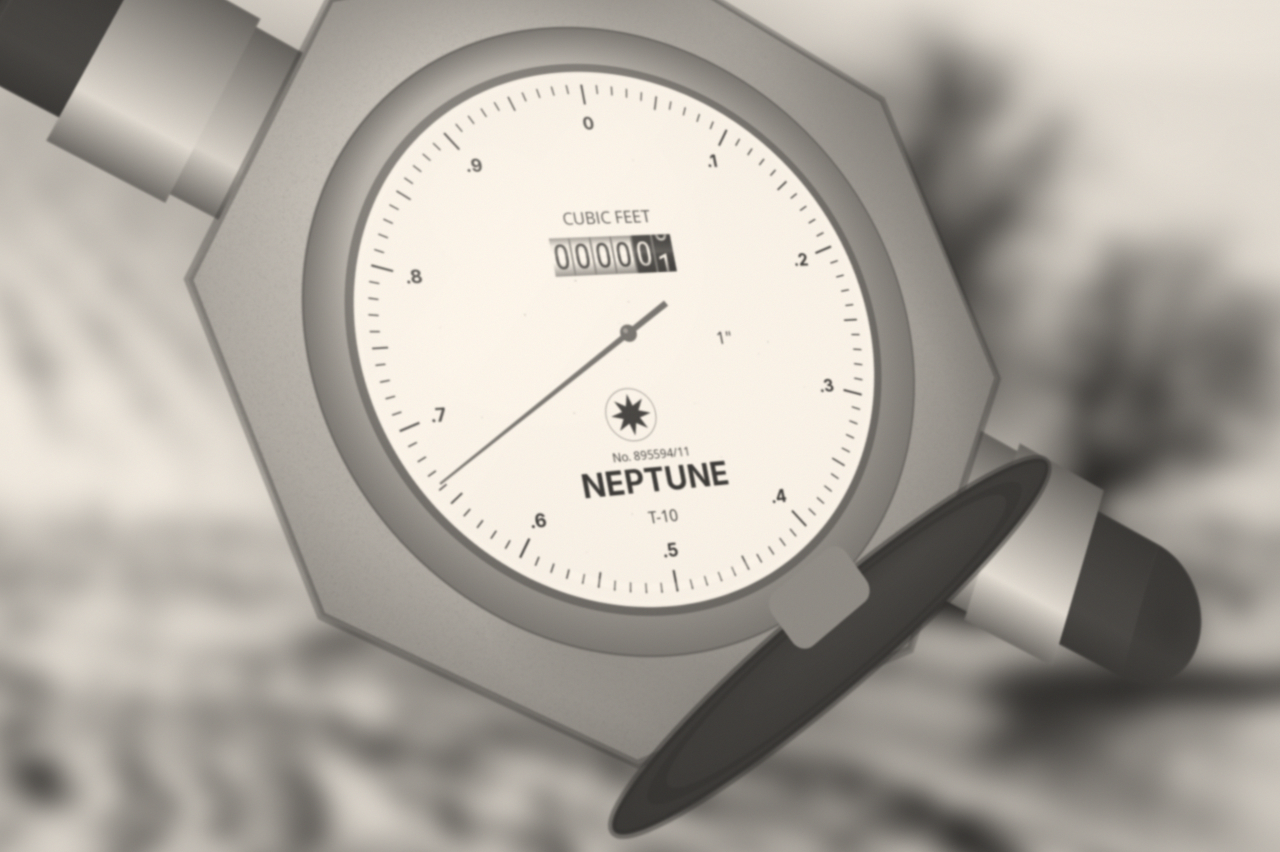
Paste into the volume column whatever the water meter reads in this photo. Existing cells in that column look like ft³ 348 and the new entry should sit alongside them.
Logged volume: ft³ 0.66
